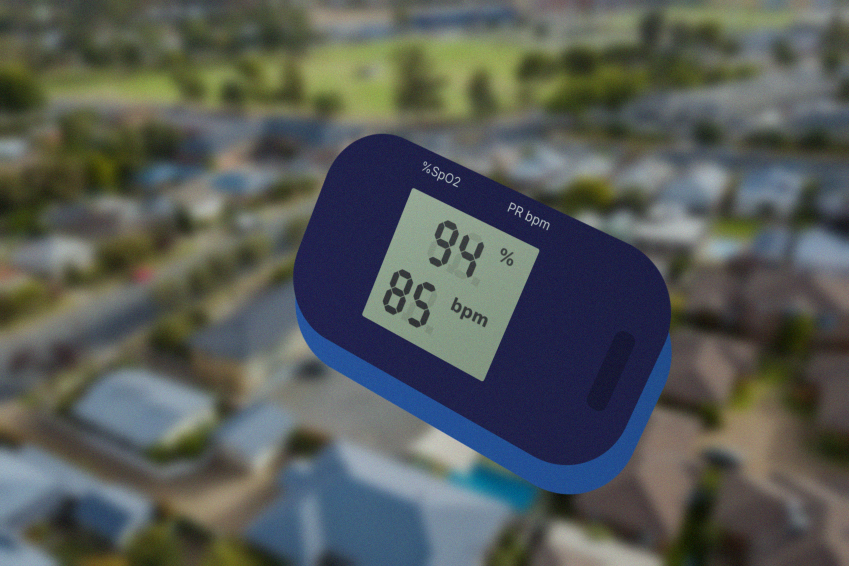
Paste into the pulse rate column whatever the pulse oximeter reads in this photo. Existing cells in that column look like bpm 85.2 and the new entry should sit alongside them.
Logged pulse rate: bpm 85
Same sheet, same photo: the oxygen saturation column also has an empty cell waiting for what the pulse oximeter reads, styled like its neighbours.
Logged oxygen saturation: % 94
